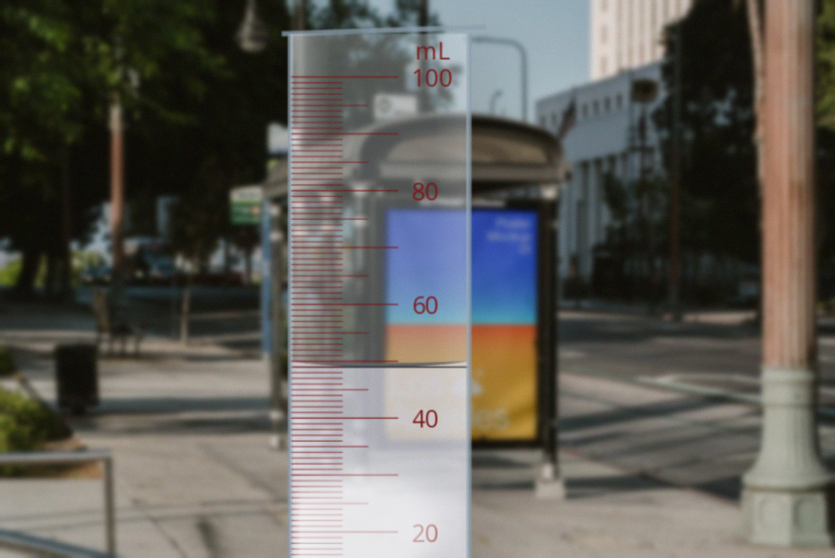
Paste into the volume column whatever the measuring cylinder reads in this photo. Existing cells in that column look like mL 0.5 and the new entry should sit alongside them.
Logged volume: mL 49
